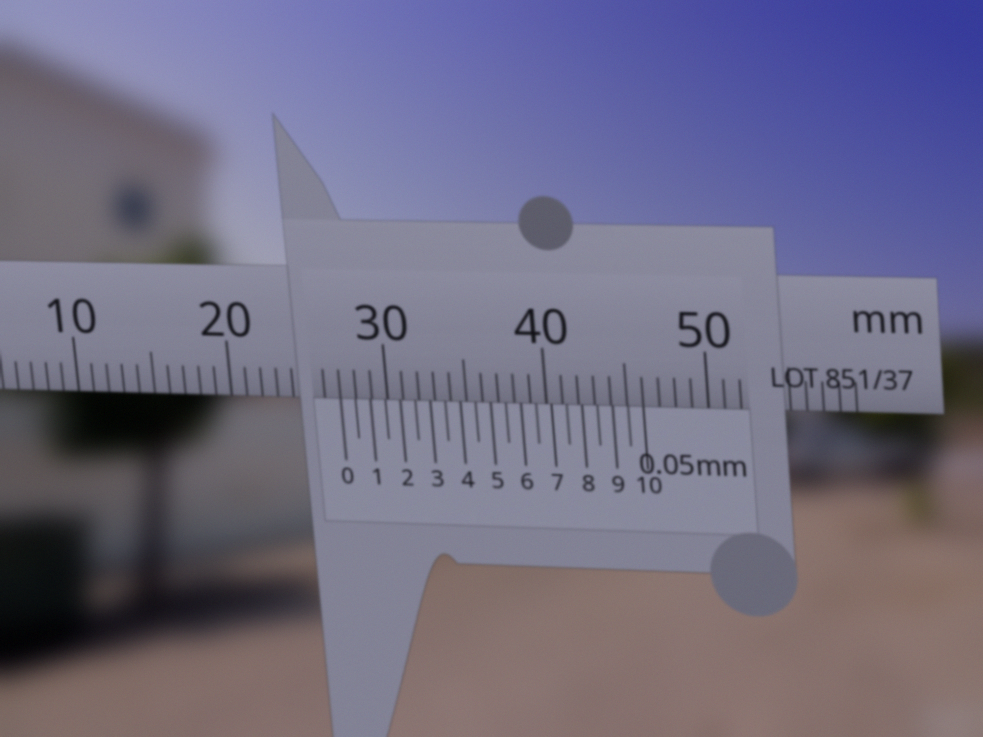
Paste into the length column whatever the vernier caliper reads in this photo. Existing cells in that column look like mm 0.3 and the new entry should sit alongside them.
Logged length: mm 27.0
